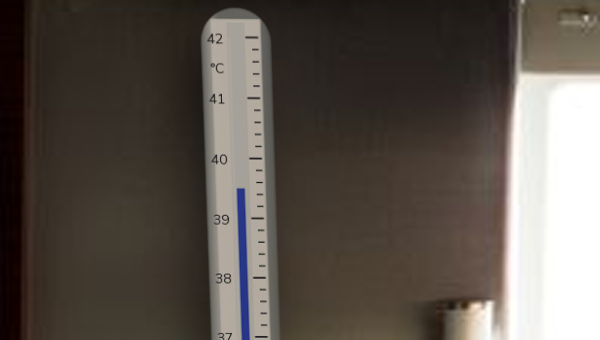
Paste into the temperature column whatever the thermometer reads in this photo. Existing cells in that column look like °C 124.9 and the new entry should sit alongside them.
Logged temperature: °C 39.5
